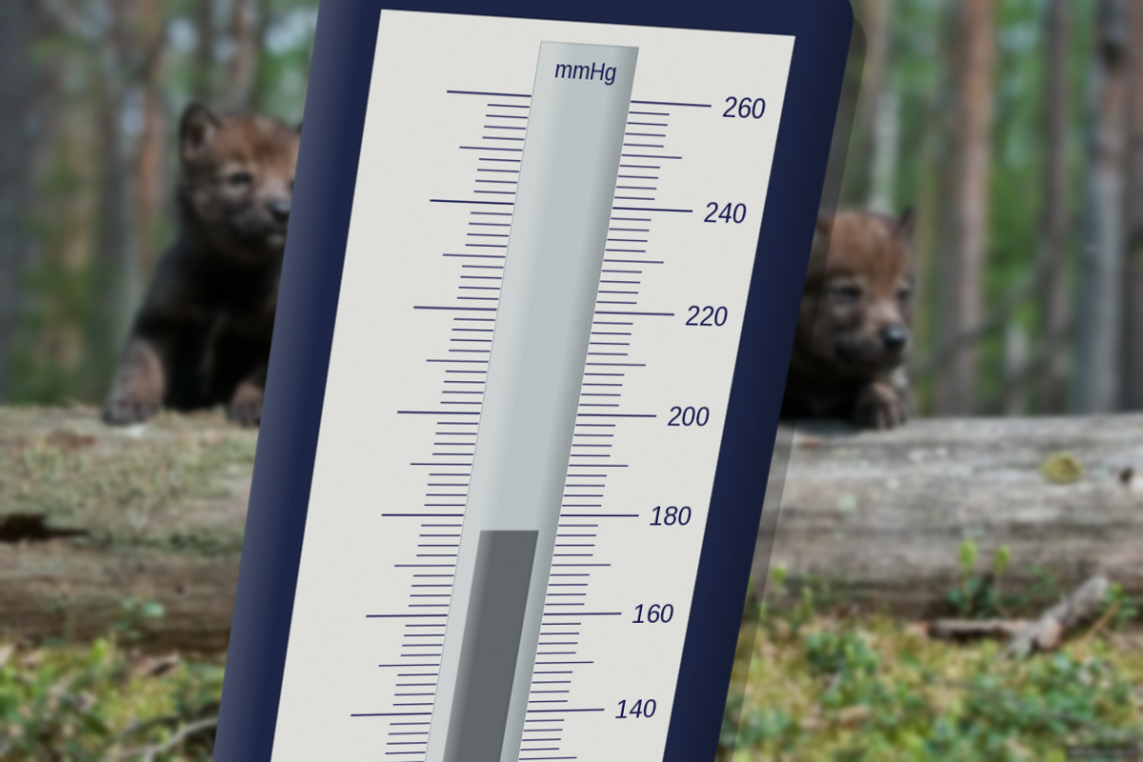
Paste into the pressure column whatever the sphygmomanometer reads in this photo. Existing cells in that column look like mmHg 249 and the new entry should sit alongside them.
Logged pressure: mmHg 177
